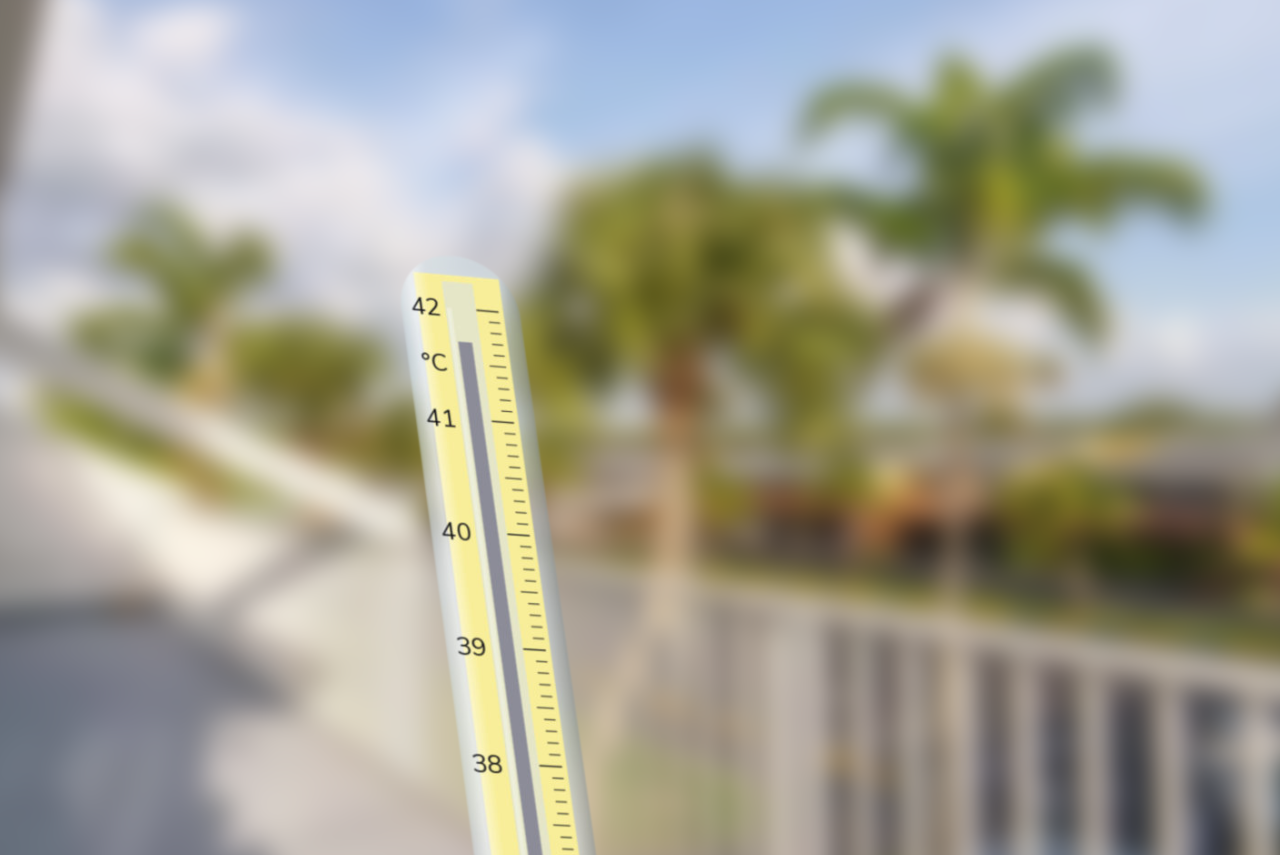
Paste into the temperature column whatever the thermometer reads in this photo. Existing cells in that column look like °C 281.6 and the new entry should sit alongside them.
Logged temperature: °C 41.7
